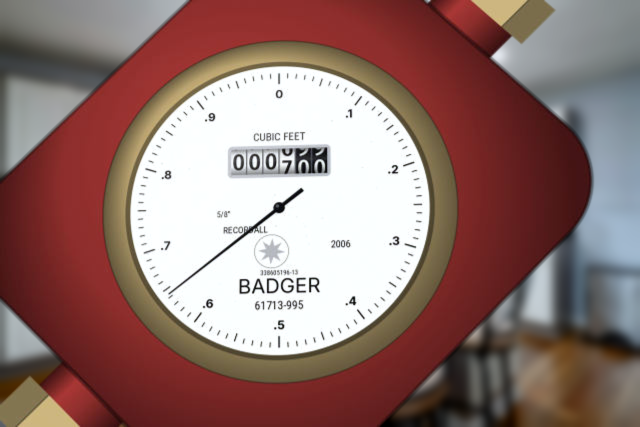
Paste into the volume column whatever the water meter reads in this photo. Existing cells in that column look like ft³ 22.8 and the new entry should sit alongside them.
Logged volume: ft³ 699.64
